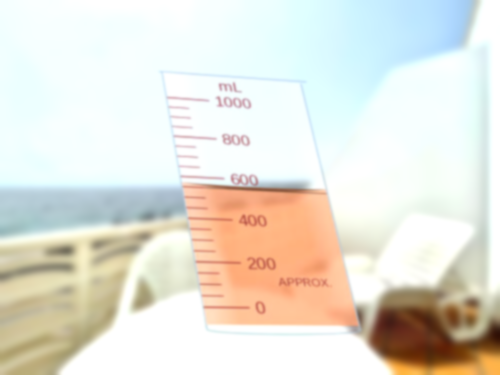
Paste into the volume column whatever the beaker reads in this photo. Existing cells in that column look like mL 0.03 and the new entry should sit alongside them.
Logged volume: mL 550
